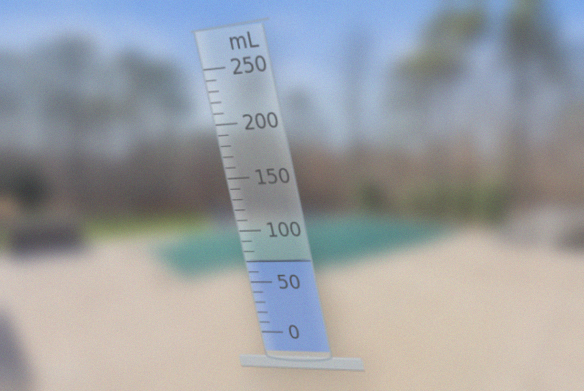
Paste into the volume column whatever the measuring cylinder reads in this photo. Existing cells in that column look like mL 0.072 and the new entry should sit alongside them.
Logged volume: mL 70
